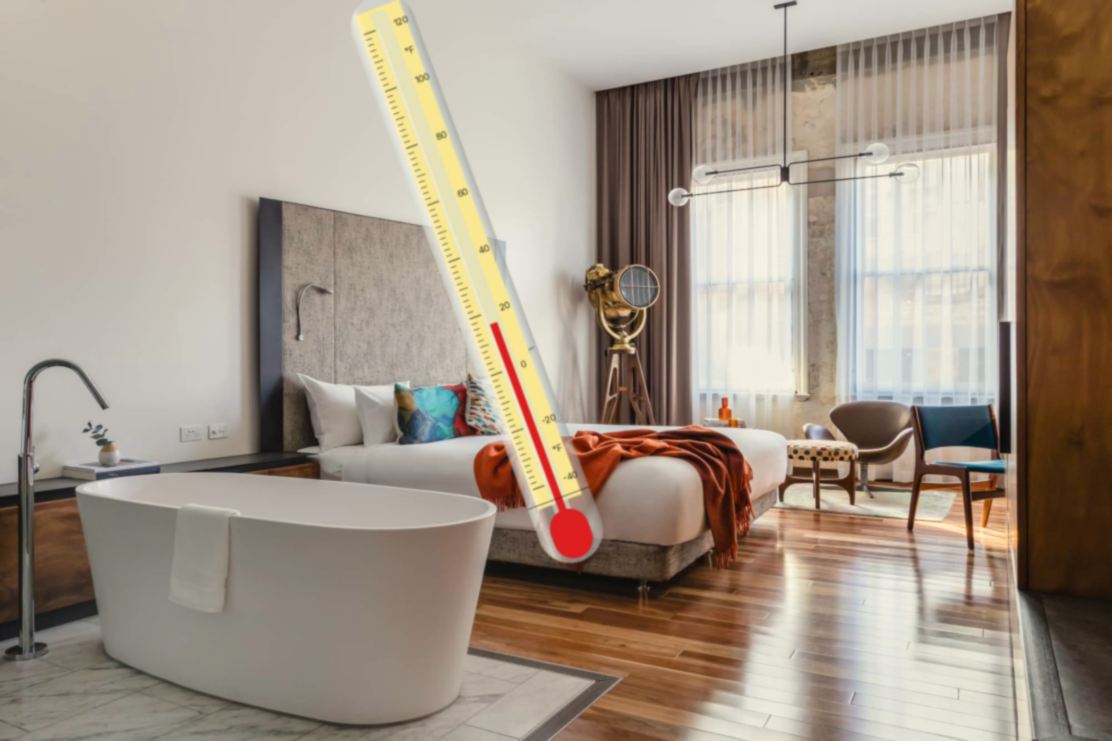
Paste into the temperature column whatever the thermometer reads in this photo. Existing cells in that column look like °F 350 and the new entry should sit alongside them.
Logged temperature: °F 16
